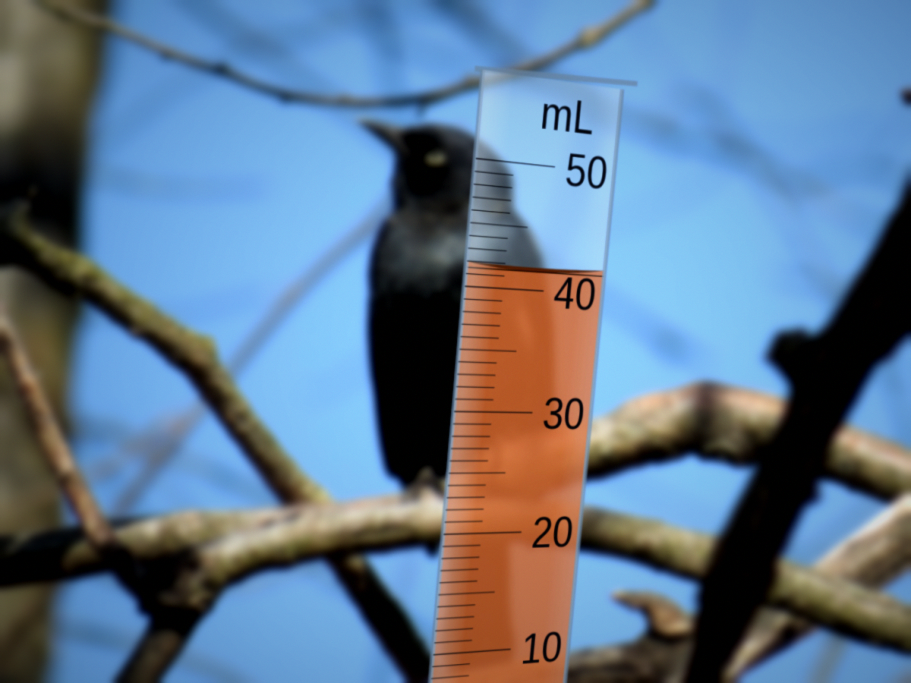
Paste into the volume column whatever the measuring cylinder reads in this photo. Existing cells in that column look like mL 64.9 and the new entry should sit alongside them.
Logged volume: mL 41.5
